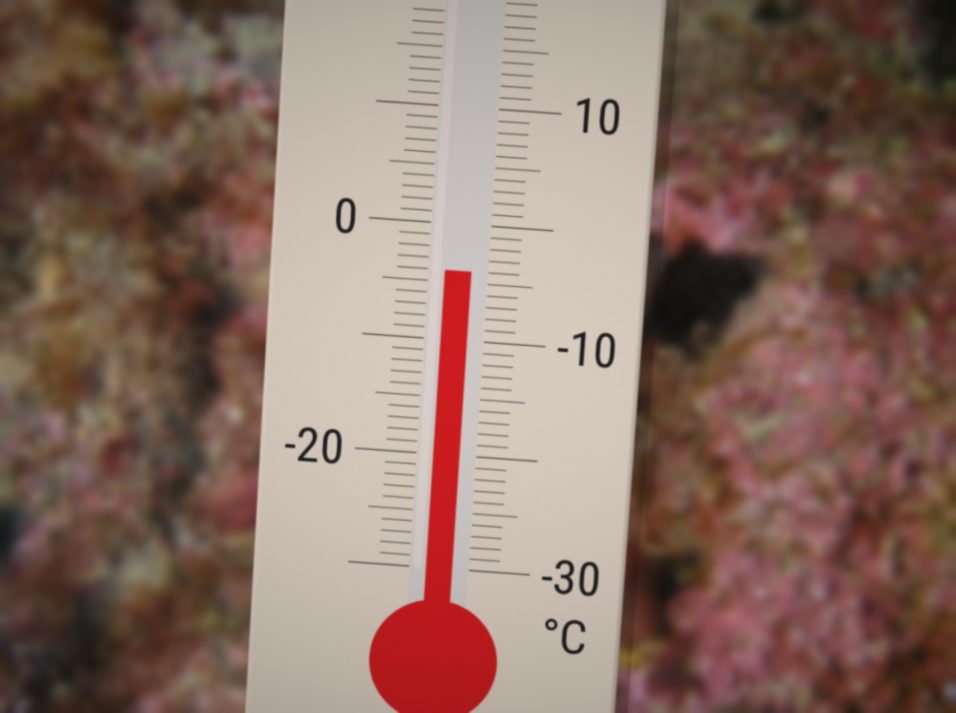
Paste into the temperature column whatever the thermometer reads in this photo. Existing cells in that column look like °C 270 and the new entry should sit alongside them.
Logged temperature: °C -4
